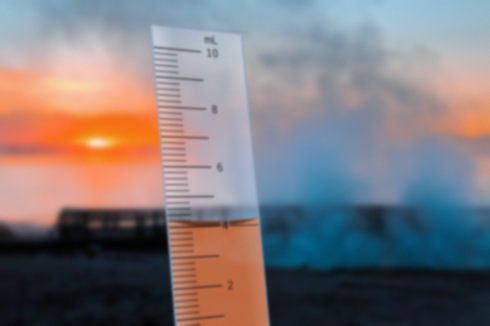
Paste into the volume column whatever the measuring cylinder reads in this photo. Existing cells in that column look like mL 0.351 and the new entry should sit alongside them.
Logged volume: mL 4
